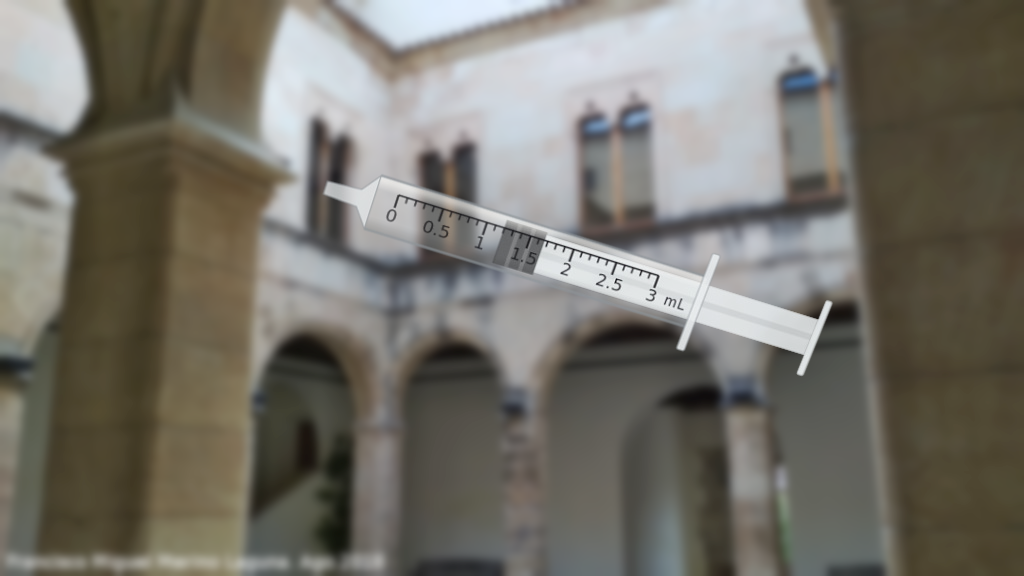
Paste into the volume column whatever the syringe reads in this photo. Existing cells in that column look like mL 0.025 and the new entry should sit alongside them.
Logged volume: mL 1.2
